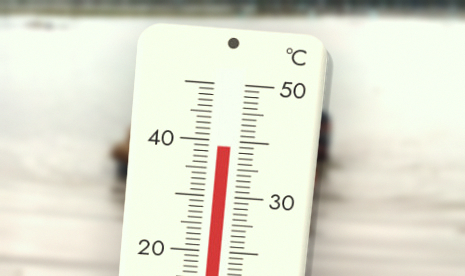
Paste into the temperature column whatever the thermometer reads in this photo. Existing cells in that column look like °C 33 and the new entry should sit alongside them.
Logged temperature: °C 39
